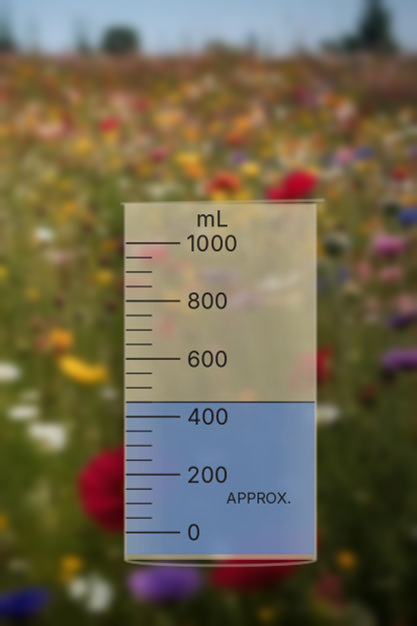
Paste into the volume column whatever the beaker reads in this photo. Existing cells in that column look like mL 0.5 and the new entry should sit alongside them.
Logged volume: mL 450
